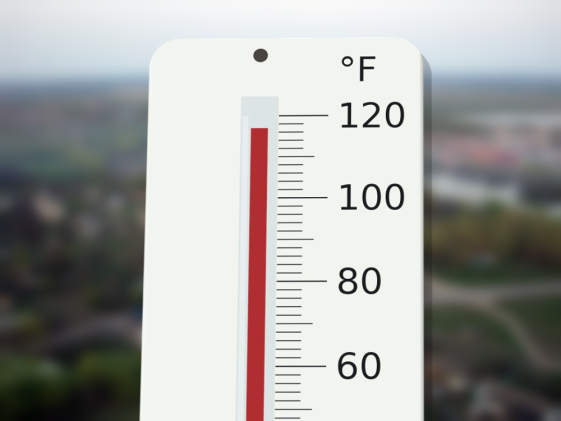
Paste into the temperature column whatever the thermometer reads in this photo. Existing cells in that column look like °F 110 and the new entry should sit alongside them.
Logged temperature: °F 117
